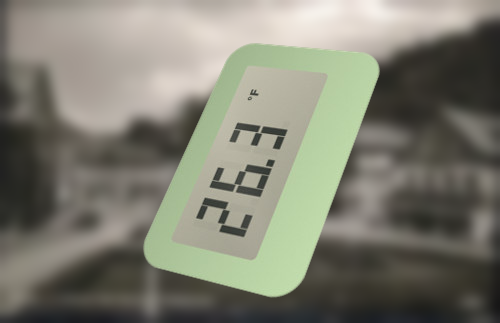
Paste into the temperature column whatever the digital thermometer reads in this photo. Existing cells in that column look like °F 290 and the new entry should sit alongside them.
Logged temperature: °F 26.3
